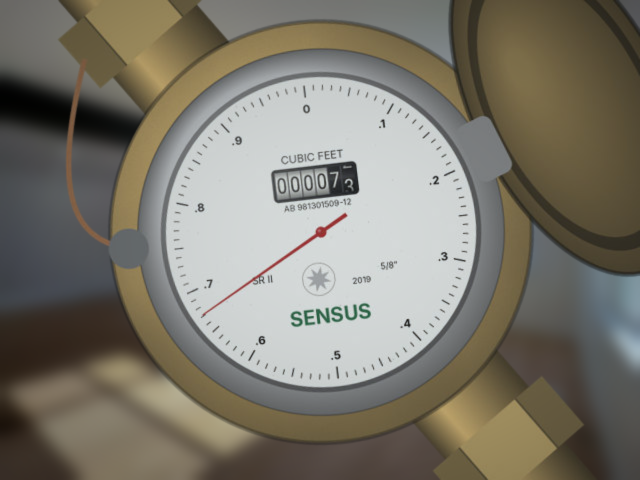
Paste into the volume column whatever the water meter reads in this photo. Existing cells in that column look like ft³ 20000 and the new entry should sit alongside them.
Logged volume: ft³ 72.67
